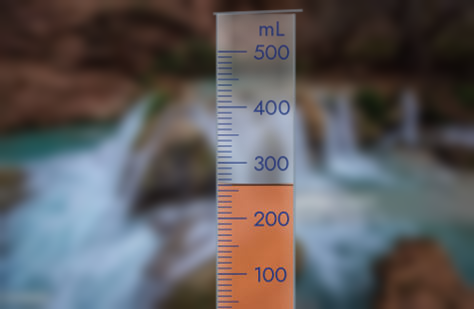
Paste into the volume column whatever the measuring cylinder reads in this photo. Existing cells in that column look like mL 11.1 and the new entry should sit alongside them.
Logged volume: mL 260
